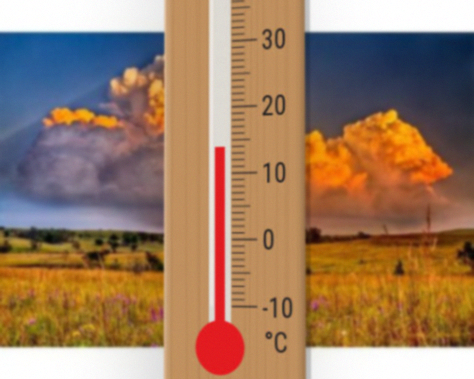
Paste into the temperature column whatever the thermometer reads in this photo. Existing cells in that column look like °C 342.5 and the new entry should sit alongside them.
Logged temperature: °C 14
